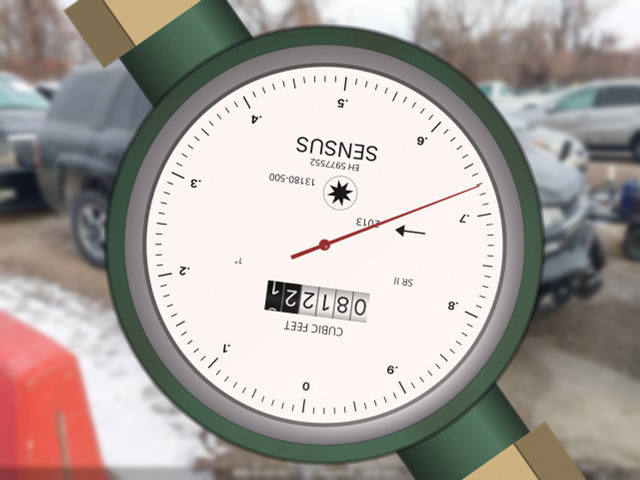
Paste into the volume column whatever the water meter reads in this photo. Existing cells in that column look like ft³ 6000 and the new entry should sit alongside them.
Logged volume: ft³ 81220.67
